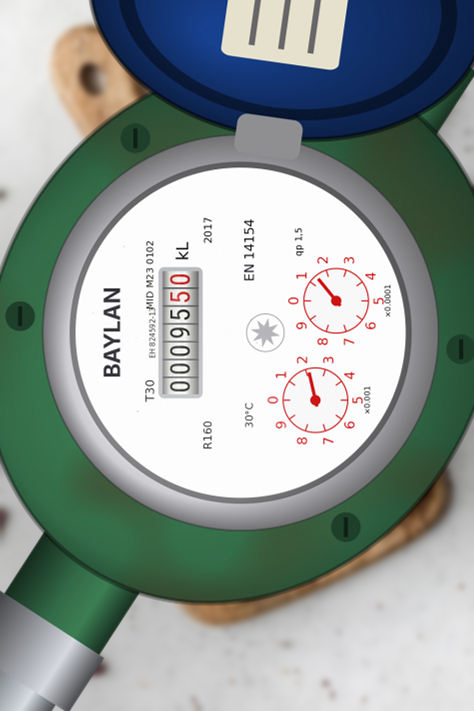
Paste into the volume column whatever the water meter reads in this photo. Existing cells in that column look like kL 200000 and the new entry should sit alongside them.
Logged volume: kL 95.5021
